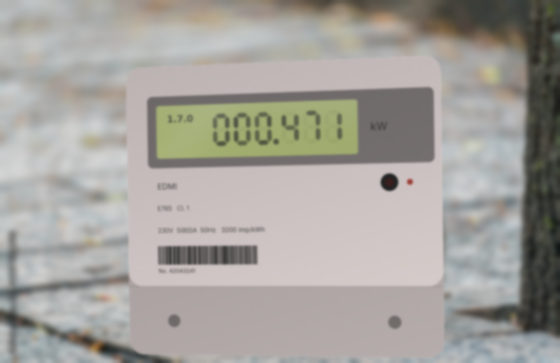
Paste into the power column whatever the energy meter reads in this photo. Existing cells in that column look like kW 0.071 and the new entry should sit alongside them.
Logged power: kW 0.471
